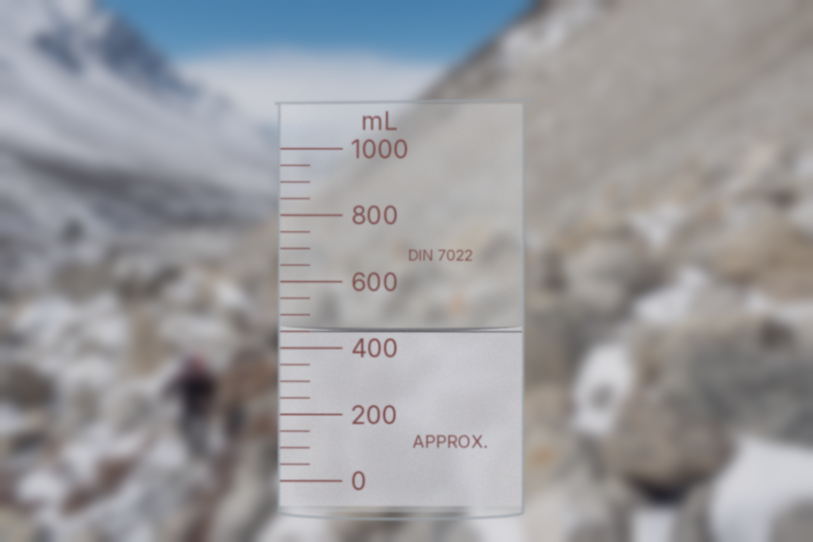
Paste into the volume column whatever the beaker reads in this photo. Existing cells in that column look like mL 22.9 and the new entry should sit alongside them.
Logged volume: mL 450
